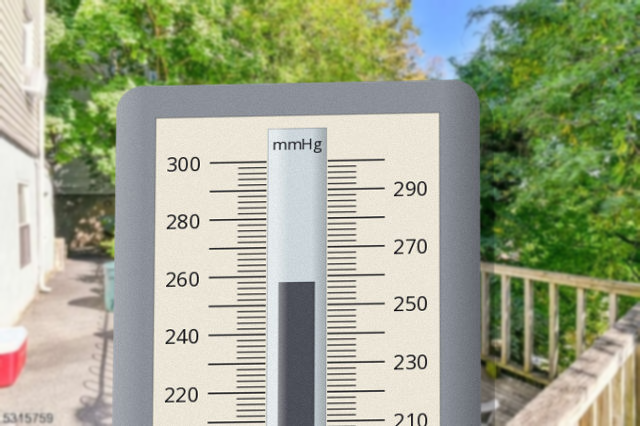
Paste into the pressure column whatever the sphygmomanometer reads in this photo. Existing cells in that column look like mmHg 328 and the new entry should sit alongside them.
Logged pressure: mmHg 258
